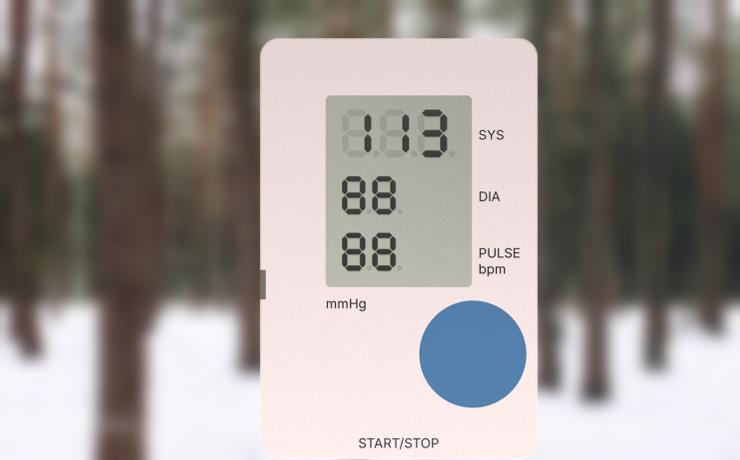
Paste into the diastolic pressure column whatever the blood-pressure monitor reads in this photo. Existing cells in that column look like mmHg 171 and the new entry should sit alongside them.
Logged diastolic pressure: mmHg 88
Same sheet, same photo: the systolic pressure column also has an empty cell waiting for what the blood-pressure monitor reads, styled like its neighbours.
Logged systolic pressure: mmHg 113
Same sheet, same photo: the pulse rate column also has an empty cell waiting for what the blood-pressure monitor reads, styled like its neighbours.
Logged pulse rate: bpm 88
